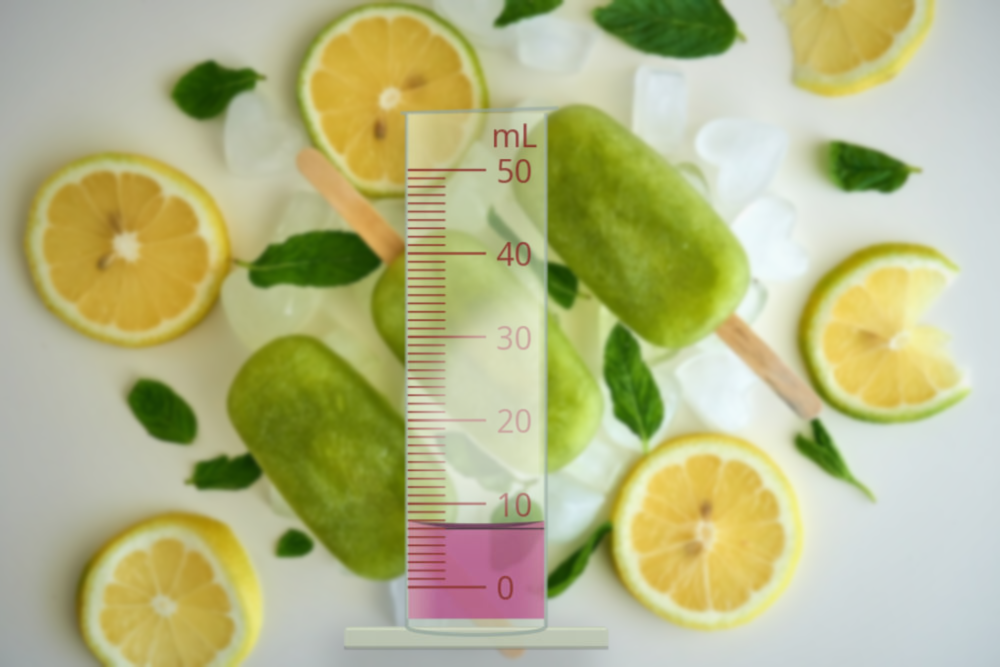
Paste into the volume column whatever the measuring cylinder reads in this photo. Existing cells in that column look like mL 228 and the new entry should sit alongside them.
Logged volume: mL 7
